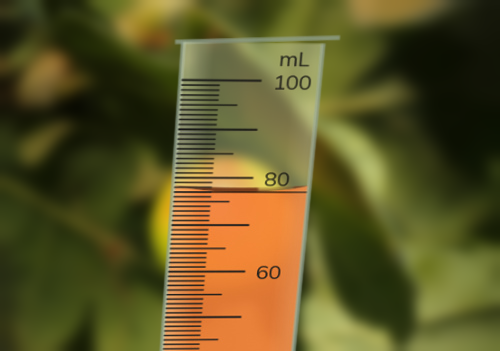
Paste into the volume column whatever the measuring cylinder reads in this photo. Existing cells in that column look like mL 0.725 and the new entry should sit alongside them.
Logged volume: mL 77
